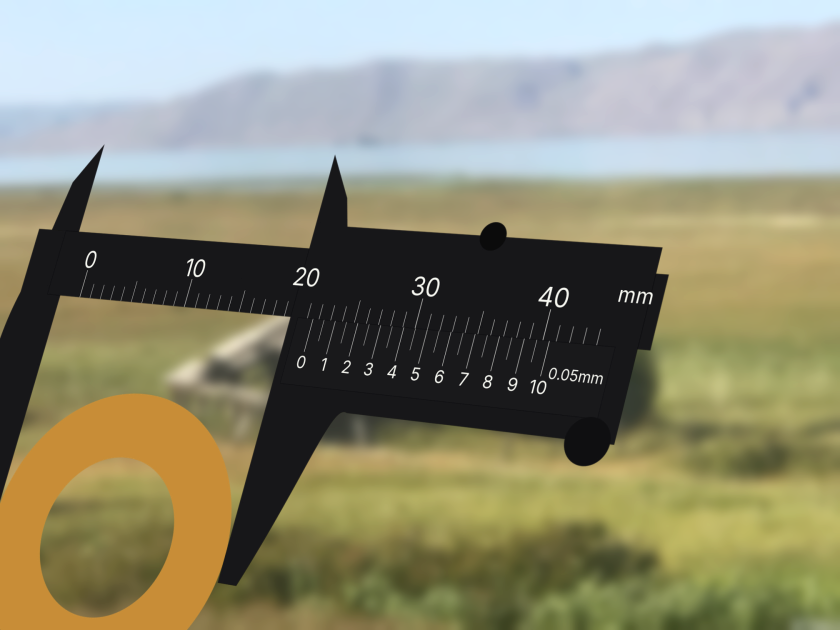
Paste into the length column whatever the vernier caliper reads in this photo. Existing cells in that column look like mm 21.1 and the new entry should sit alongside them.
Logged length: mm 21.5
